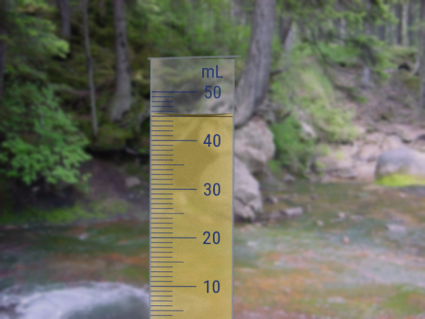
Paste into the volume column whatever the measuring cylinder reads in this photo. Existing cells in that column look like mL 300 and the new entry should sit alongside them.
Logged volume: mL 45
